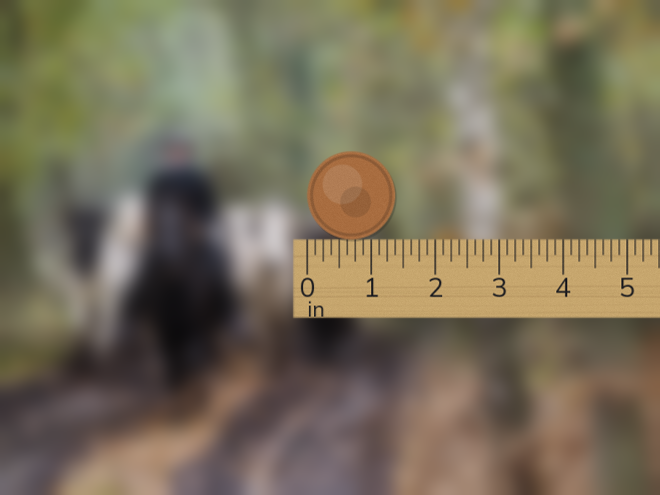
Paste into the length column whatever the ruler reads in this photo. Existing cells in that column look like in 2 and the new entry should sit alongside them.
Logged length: in 1.375
